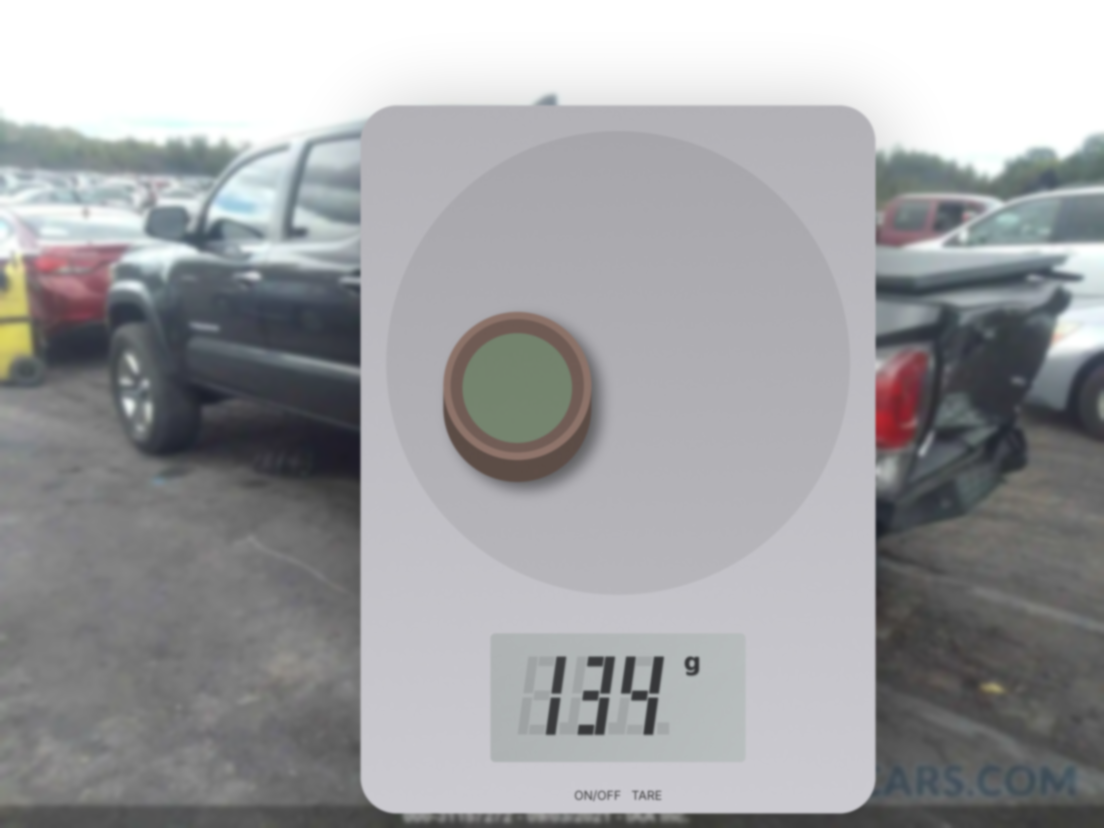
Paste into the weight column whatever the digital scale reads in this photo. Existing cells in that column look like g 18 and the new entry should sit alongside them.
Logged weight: g 134
